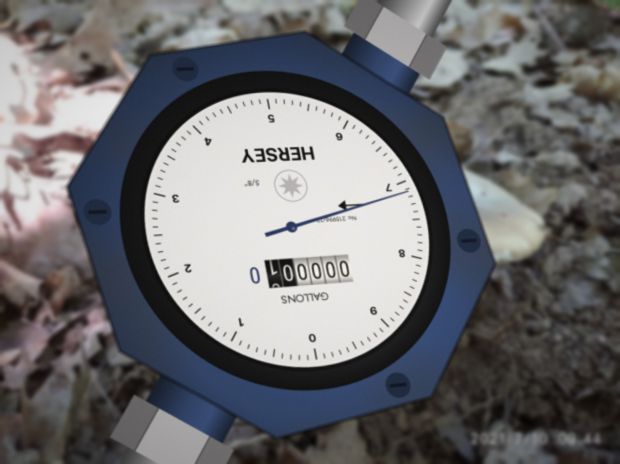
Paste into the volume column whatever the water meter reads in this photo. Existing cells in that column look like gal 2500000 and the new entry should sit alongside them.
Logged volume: gal 7.1
